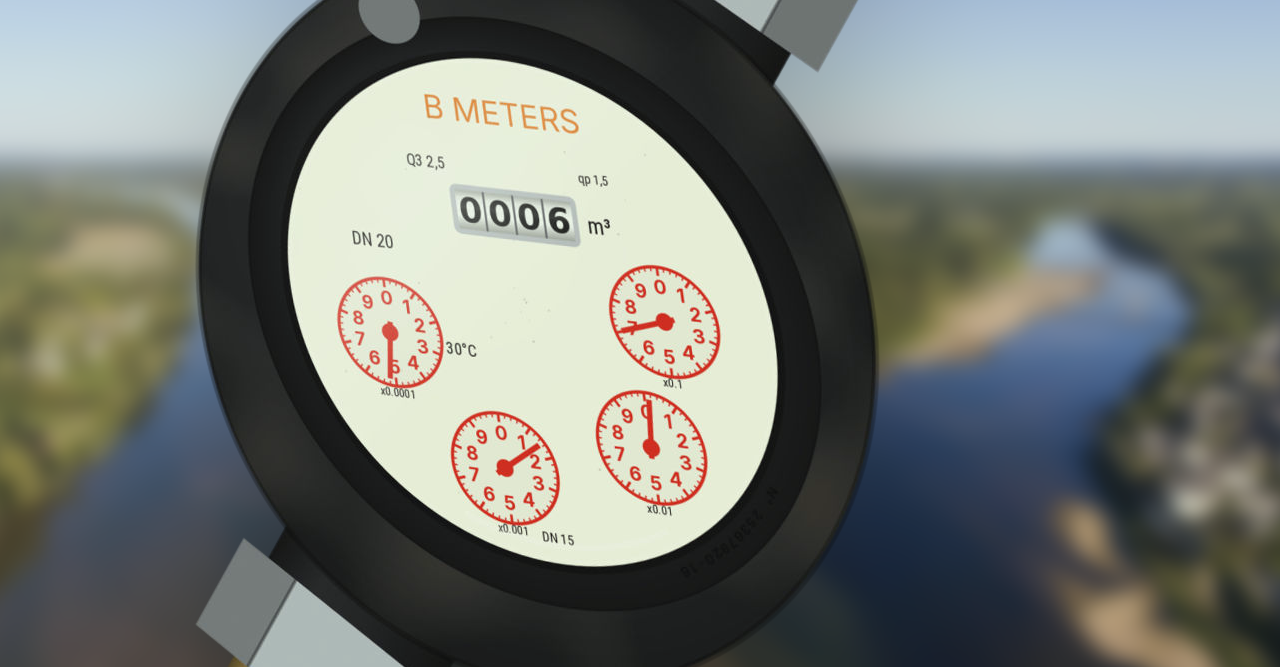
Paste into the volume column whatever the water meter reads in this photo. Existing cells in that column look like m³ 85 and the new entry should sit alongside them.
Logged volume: m³ 6.7015
